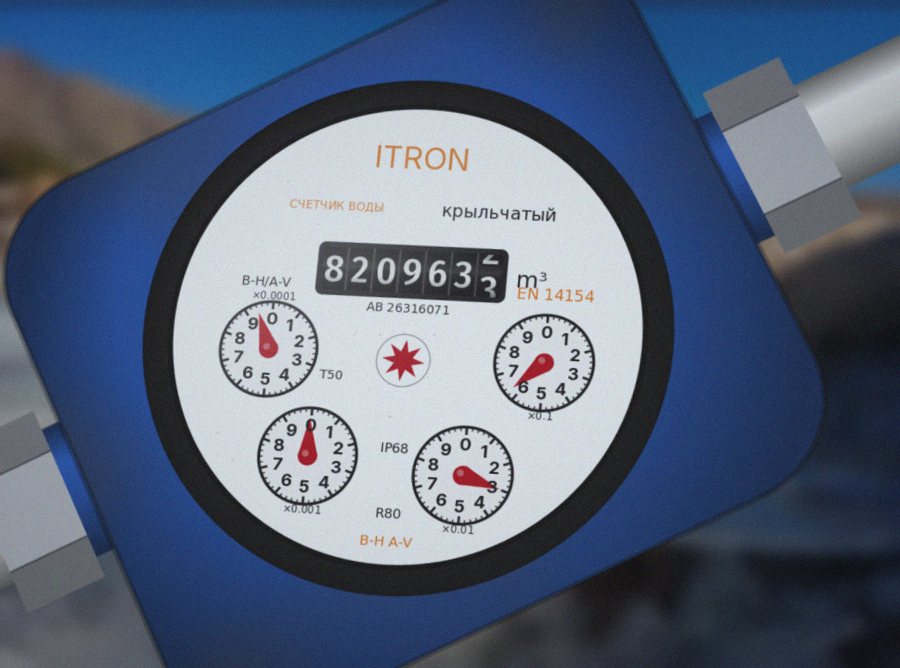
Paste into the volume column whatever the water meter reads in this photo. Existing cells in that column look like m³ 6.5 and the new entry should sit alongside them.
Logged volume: m³ 8209632.6299
